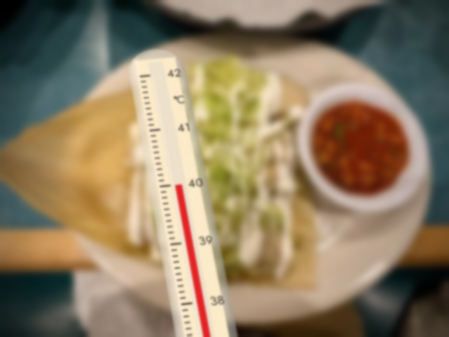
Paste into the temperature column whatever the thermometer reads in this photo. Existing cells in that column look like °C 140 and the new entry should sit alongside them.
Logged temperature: °C 40
